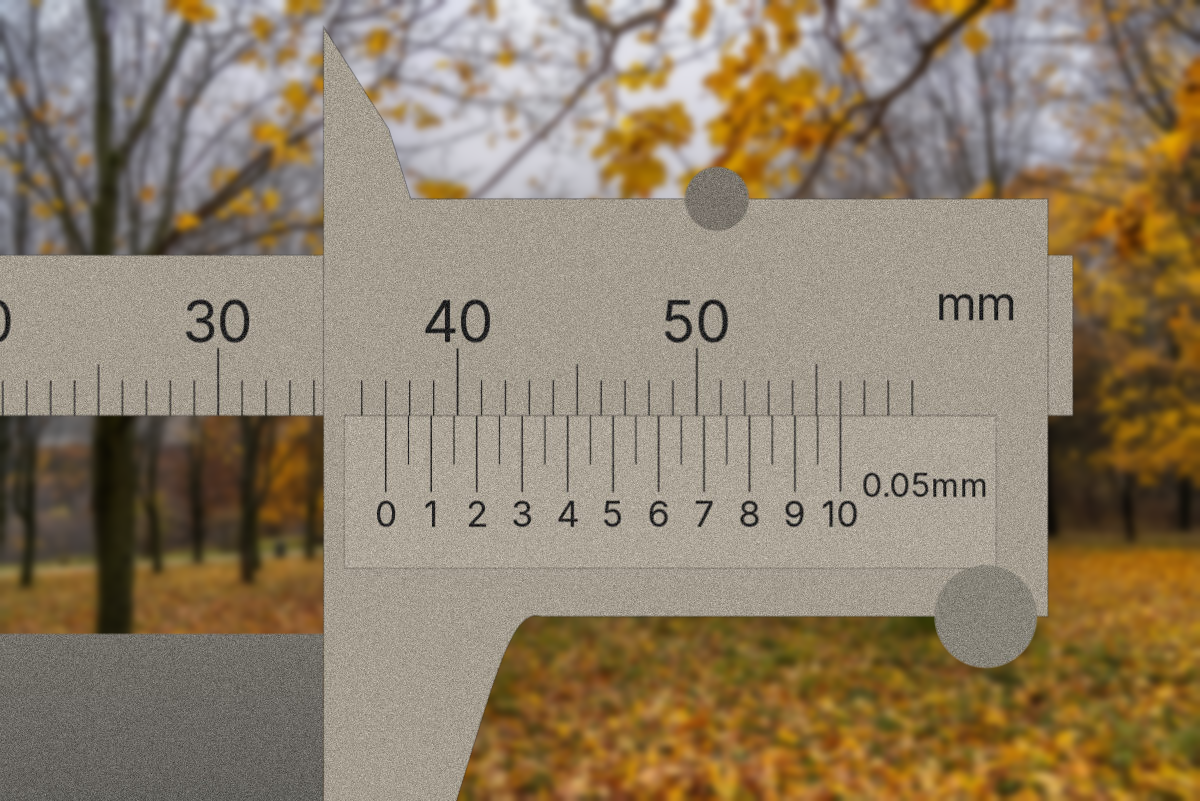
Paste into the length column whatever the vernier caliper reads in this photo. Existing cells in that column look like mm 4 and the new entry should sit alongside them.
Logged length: mm 37.00
